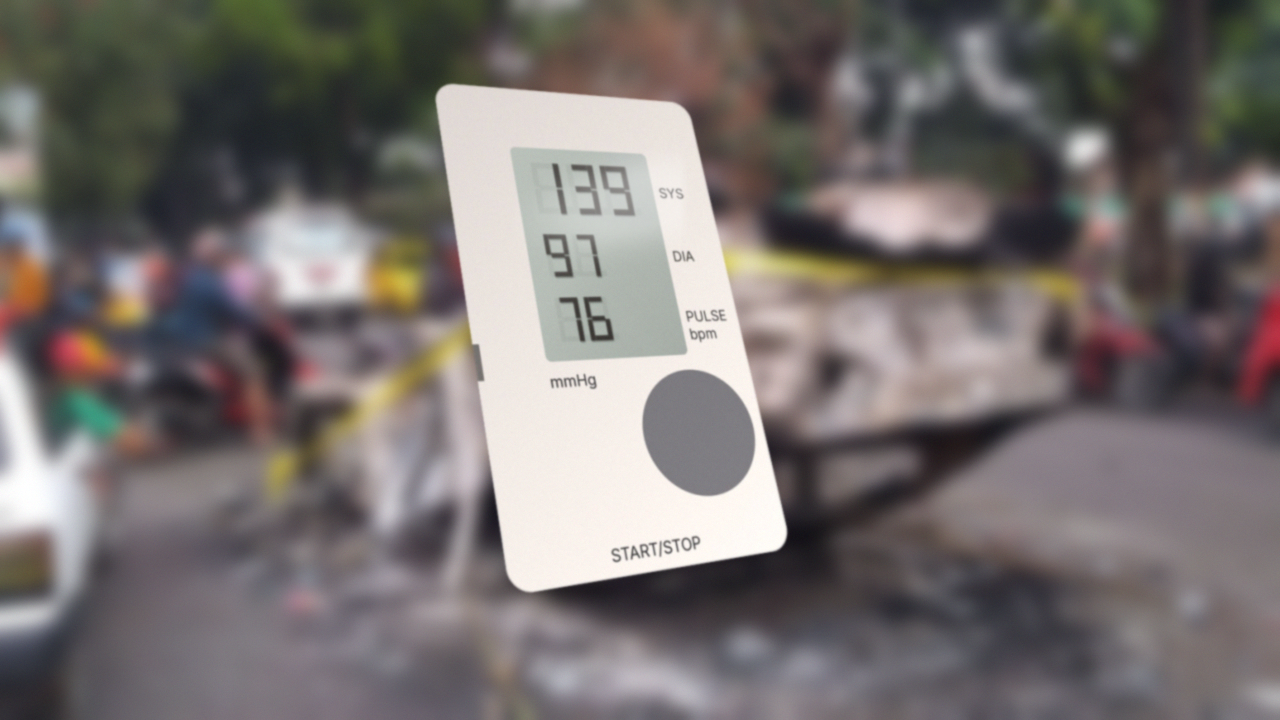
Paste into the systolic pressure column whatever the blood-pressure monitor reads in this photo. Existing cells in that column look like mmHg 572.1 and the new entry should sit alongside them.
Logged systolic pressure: mmHg 139
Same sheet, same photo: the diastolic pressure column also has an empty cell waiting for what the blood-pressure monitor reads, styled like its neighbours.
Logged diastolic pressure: mmHg 97
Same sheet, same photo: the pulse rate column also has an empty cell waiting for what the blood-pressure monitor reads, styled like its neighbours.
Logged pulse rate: bpm 76
